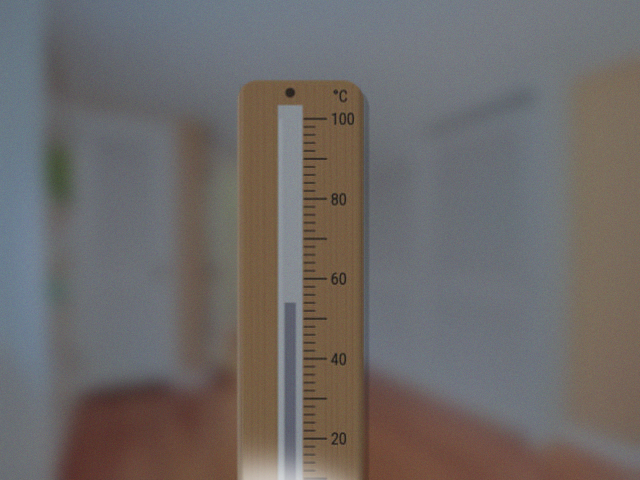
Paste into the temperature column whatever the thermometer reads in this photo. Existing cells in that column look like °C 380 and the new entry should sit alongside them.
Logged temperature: °C 54
